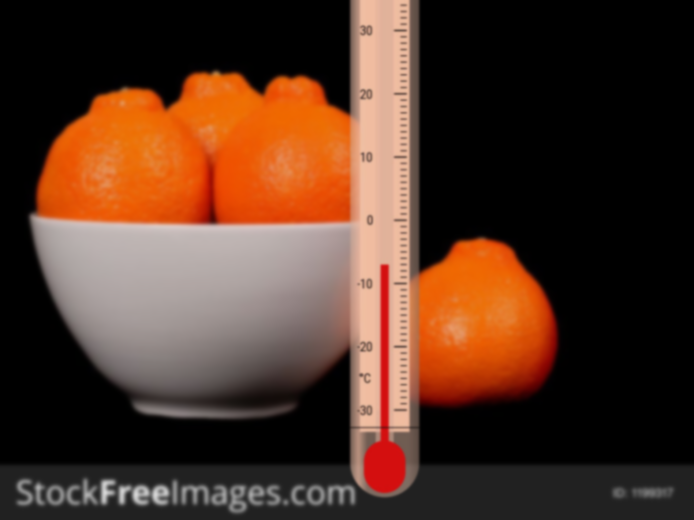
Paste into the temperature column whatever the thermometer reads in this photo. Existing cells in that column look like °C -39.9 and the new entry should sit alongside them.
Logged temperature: °C -7
